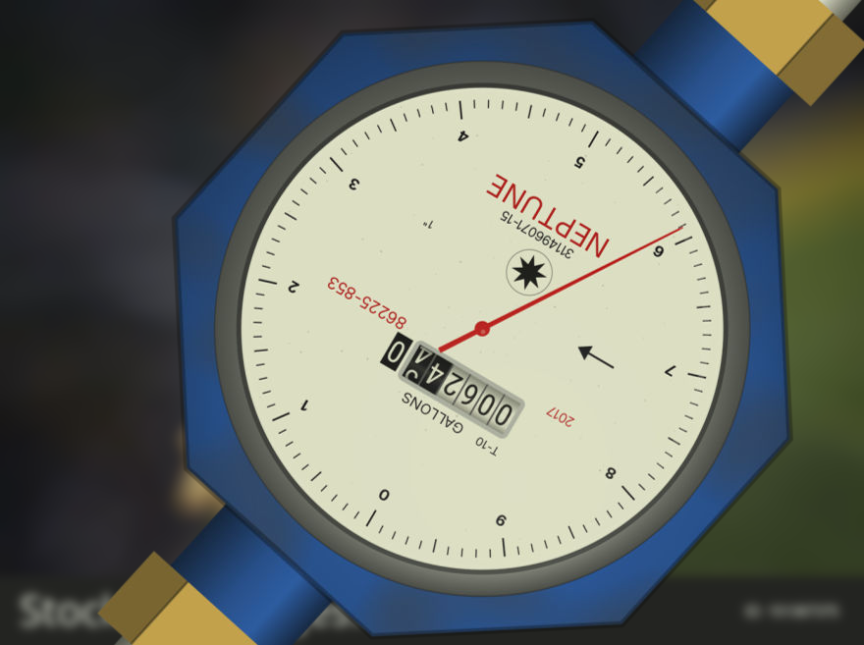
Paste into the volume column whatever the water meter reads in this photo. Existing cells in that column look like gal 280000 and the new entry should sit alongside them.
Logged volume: gal 62435.9
